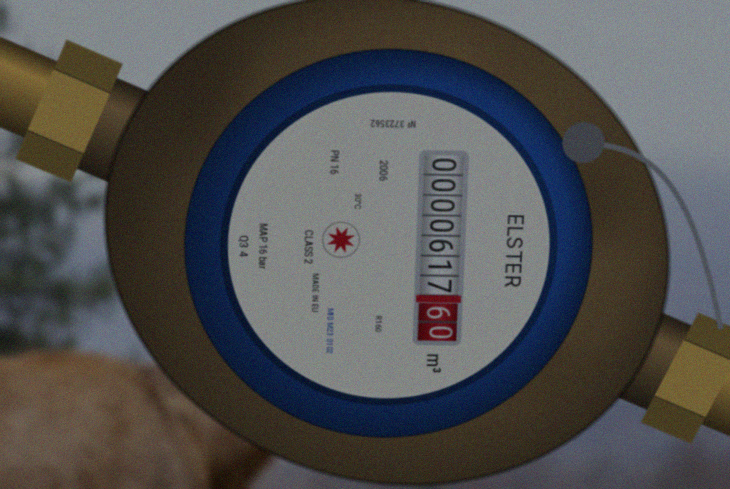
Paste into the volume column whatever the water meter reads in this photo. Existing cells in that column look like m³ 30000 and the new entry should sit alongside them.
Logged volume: m³ 617.60
